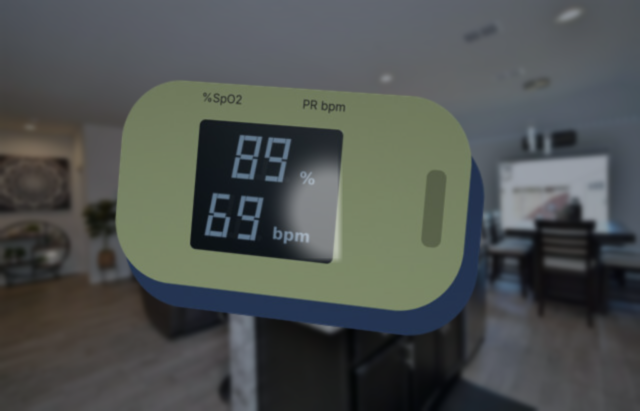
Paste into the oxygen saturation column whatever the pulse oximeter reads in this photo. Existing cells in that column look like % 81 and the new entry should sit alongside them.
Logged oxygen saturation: % 89
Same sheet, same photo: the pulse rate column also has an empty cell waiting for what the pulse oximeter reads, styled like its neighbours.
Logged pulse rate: bpm 69
